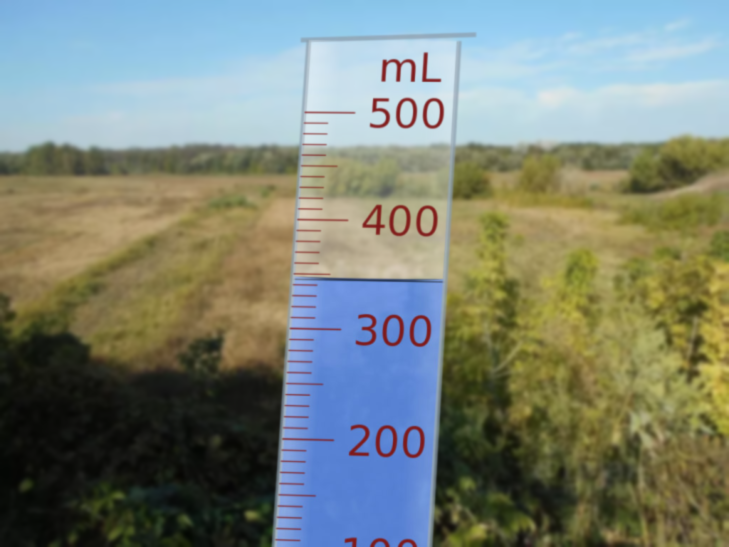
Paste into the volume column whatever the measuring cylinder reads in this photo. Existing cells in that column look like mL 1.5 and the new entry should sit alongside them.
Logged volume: mL 345
